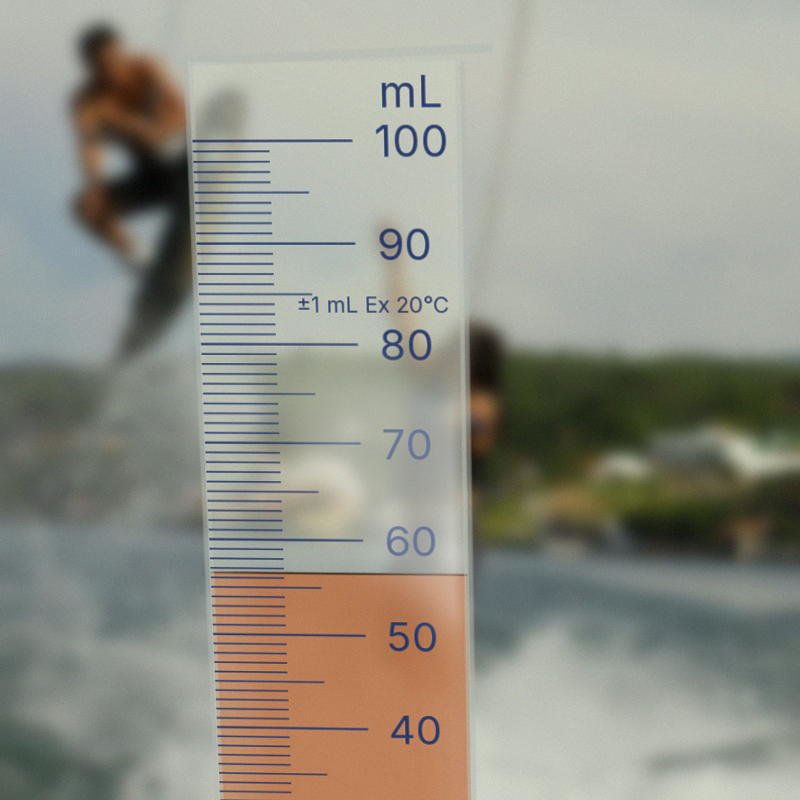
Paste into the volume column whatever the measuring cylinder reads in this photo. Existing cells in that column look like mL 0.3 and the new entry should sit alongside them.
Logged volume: mL 56.5
